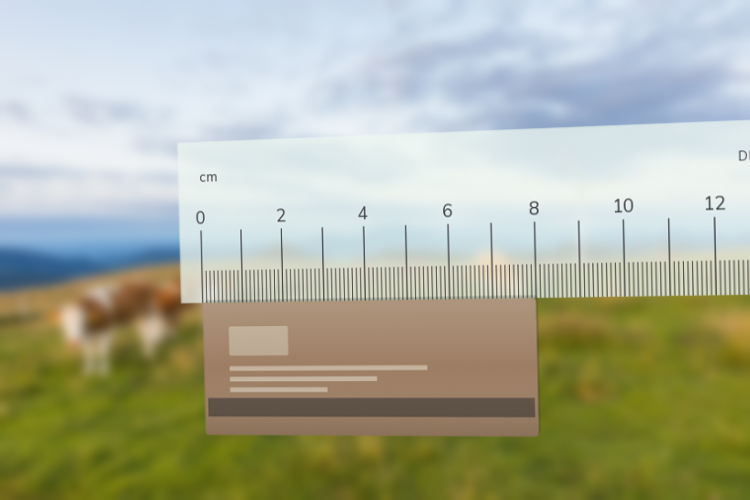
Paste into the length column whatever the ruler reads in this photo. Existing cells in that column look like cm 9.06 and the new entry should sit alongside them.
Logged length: cm 8
